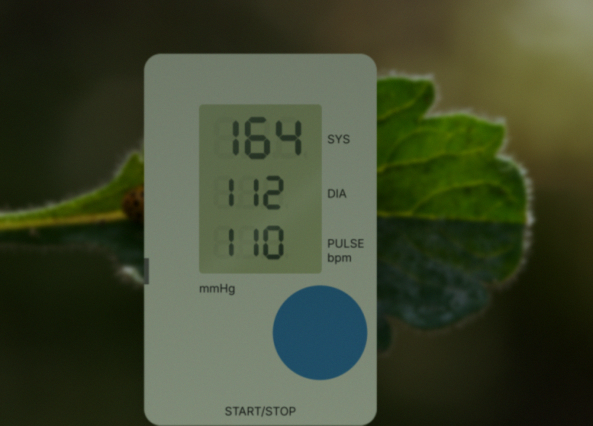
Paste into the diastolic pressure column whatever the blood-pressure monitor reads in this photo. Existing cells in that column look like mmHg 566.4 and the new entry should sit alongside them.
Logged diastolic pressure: mmHg 112
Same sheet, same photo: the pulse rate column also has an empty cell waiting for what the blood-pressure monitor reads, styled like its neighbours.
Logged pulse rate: bpm 110
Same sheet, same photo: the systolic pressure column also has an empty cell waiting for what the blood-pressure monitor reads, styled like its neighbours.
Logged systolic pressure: mmHg 164
